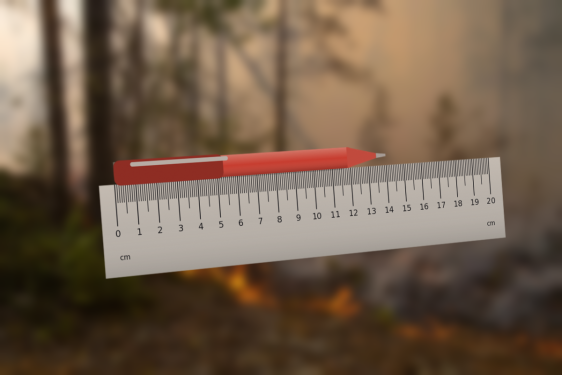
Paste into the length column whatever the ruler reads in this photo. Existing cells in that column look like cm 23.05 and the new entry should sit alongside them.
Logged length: cm 14
